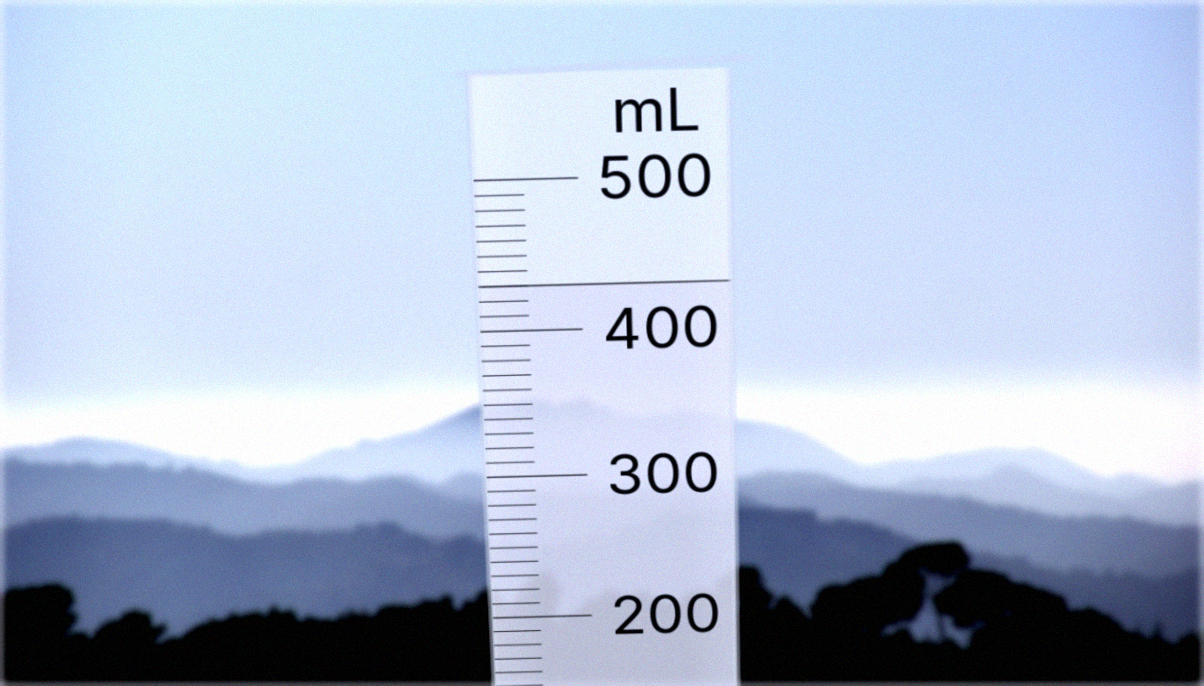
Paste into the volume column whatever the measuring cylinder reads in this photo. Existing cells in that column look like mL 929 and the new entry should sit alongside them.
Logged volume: mL 430
